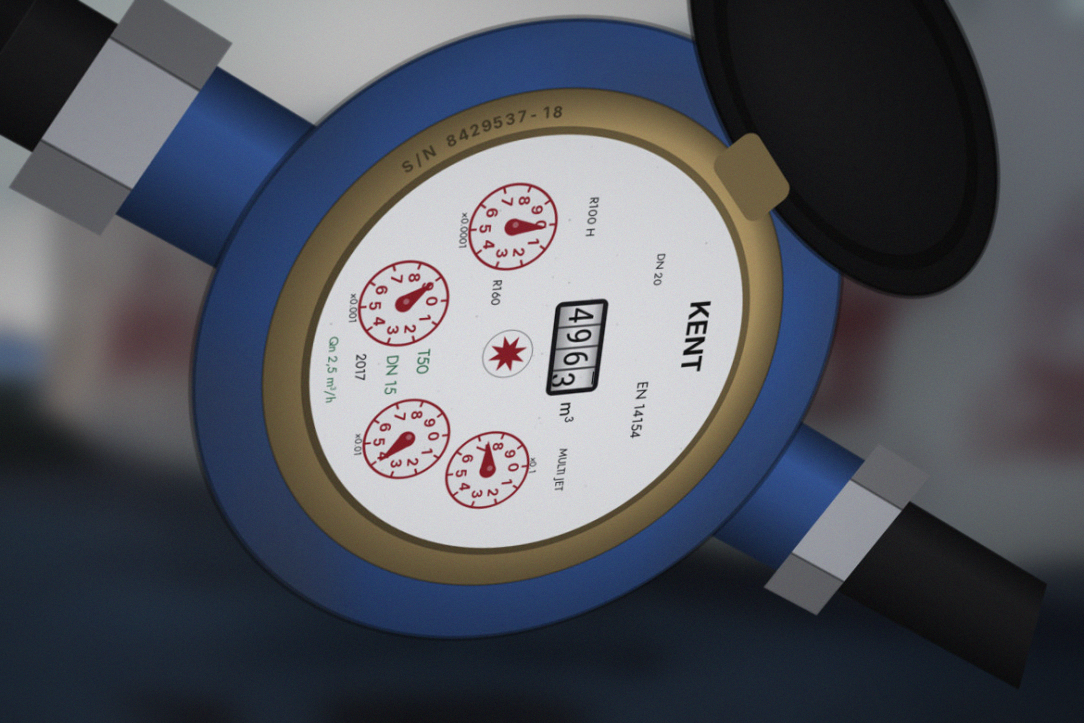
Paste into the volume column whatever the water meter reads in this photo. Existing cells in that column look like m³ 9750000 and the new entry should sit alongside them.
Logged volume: m³ 4962.7390
